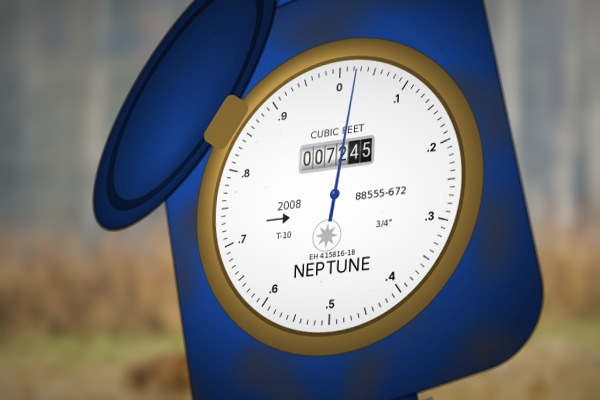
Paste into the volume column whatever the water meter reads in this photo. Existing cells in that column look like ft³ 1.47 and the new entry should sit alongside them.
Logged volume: ft³ 7245.02
